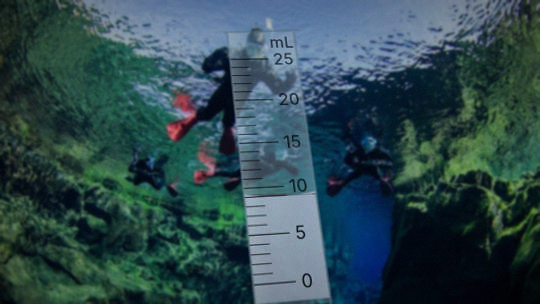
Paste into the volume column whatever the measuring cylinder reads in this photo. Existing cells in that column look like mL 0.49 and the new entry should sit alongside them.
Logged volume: mL 9
